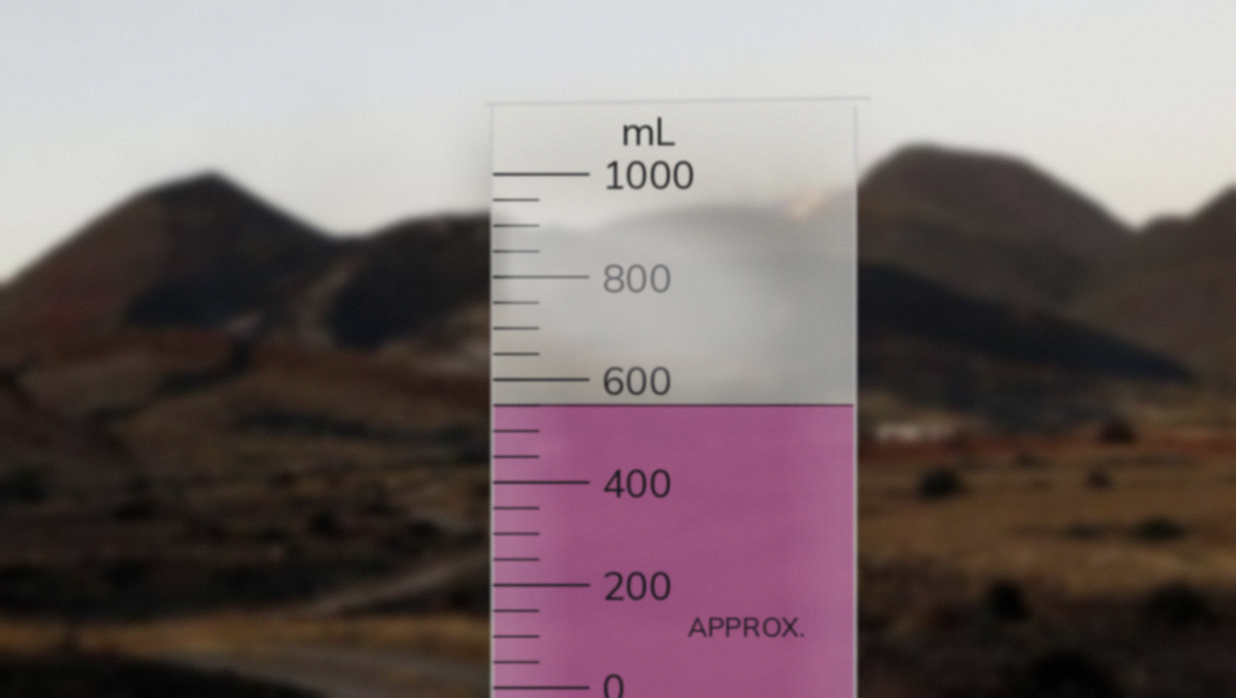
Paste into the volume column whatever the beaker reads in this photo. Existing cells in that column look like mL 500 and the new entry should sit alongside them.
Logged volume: mL 550
